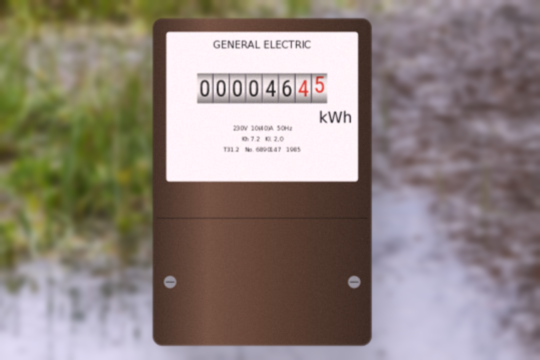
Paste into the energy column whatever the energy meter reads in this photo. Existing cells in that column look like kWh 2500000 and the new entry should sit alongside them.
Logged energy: kWh 46.45
